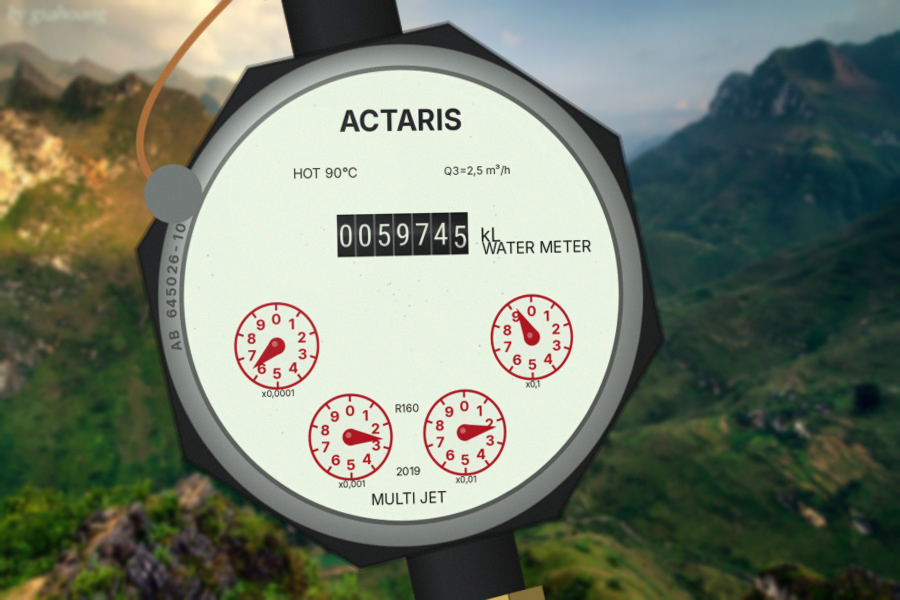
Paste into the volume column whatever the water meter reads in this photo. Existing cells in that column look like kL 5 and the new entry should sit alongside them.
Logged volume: kL 59744.9226
